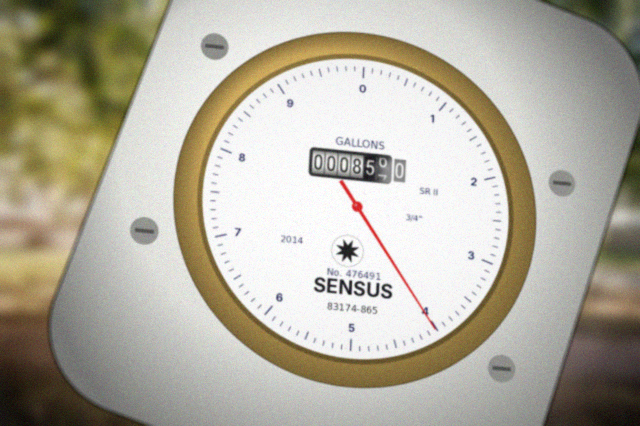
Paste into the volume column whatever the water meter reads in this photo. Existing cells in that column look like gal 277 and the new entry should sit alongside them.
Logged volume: gal 8564.0
